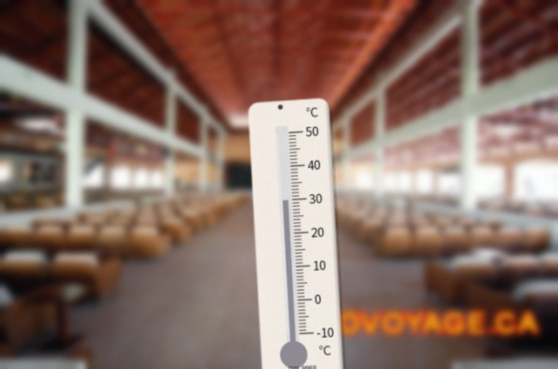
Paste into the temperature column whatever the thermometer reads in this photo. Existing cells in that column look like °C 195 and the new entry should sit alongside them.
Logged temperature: °C 30
